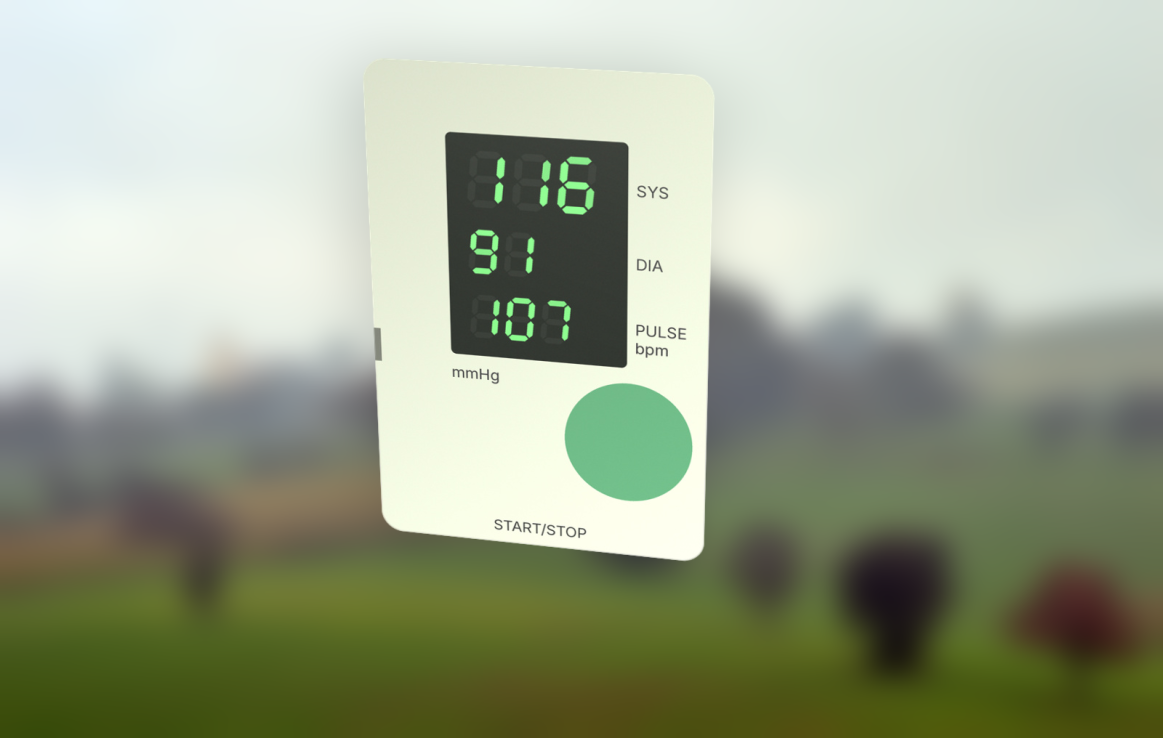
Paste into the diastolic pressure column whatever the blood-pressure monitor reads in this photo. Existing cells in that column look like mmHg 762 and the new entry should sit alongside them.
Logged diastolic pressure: mmHg 91
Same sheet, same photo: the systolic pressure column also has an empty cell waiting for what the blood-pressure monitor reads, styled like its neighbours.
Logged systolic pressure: mmHg 116
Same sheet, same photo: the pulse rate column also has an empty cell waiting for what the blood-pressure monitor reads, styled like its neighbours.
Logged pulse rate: bpm 107
